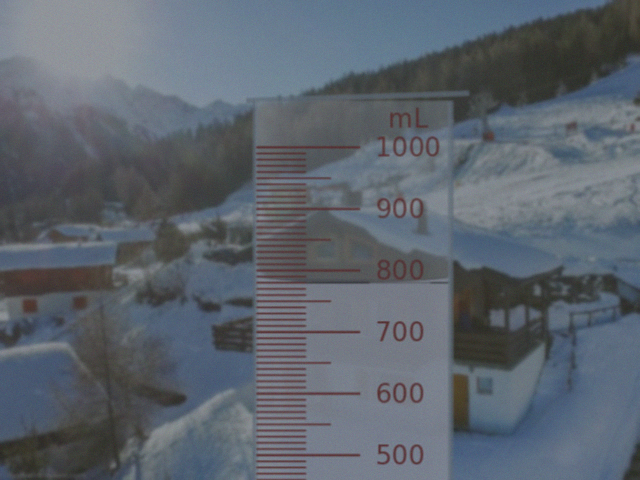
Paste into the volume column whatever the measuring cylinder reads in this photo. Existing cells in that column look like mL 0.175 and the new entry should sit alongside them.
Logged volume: mL 780
